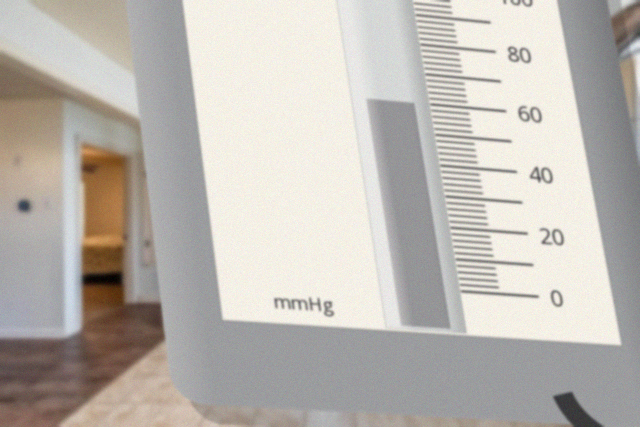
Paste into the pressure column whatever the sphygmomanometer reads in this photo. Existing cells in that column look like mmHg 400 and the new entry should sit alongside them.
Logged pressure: mmHg 60
